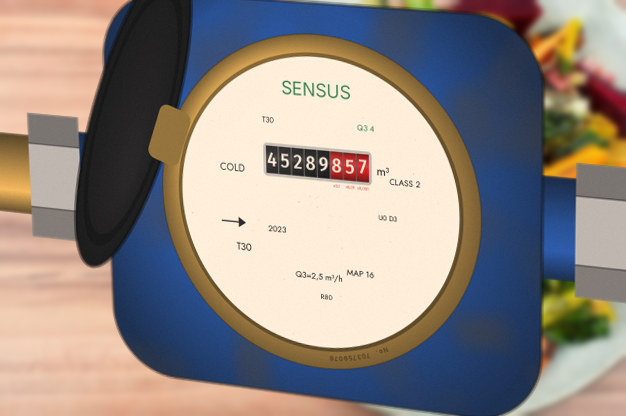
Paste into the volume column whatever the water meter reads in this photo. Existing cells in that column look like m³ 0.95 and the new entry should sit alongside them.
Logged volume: m³ 45289.857
